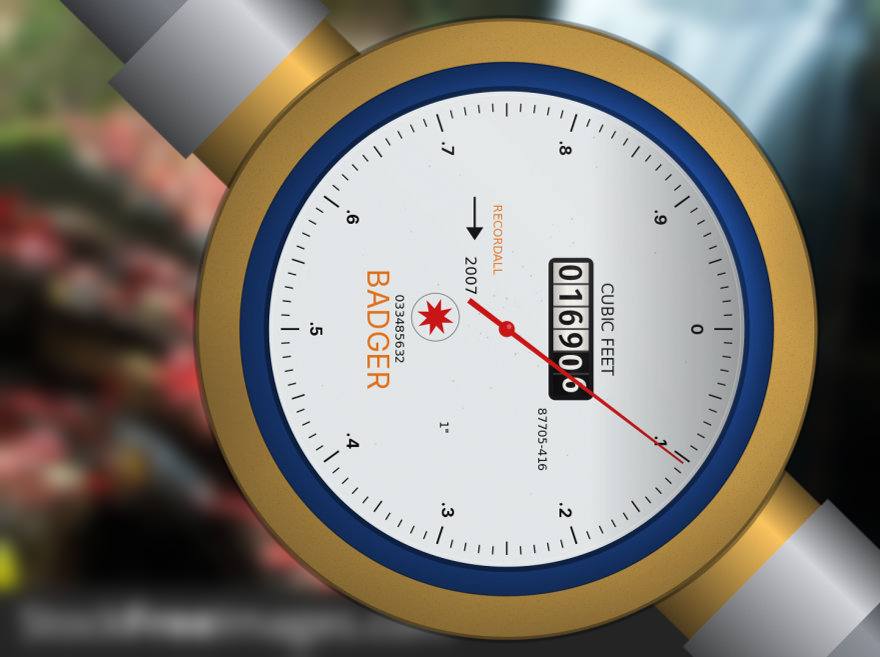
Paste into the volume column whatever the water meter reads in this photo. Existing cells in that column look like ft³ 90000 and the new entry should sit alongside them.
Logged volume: ft³ 16906.10
